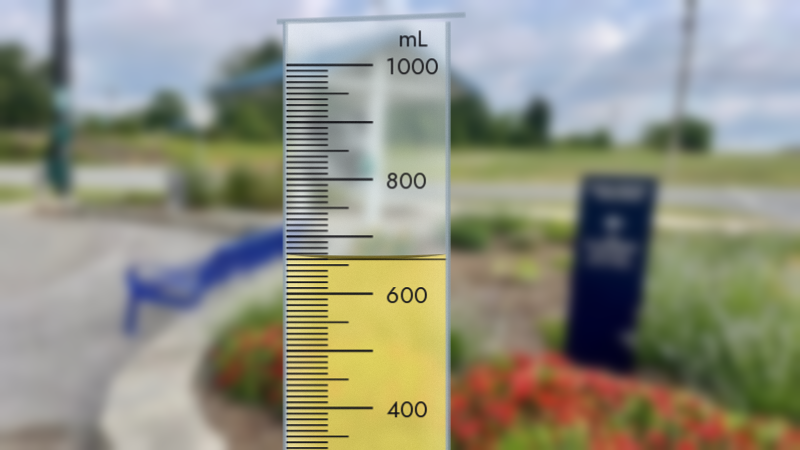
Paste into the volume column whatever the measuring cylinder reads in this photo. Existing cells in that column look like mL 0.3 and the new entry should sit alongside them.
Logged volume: mL 660
